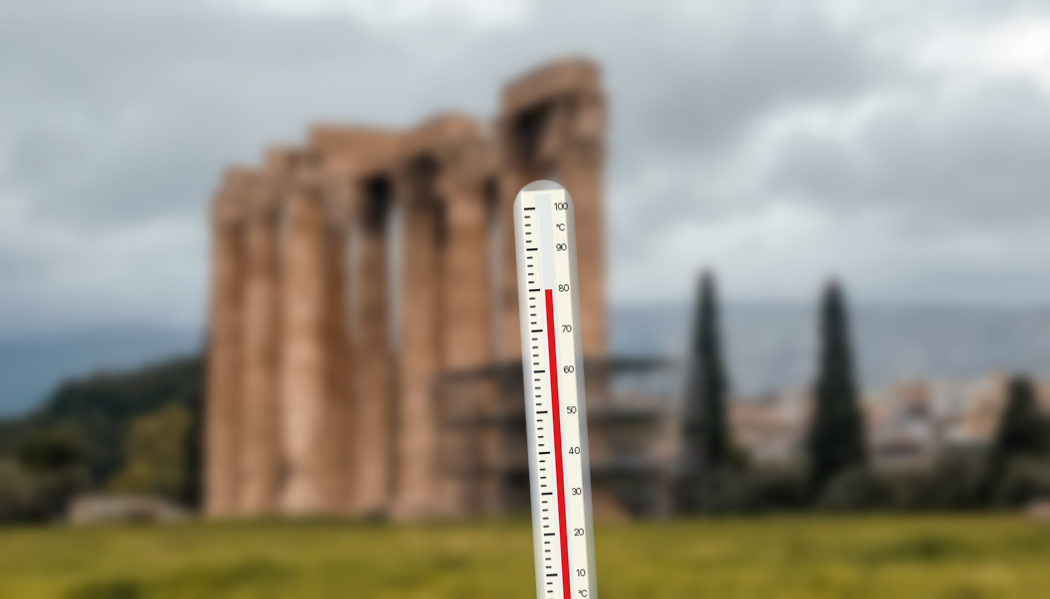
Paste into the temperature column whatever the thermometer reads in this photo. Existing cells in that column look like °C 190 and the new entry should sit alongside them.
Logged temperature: °C 80
